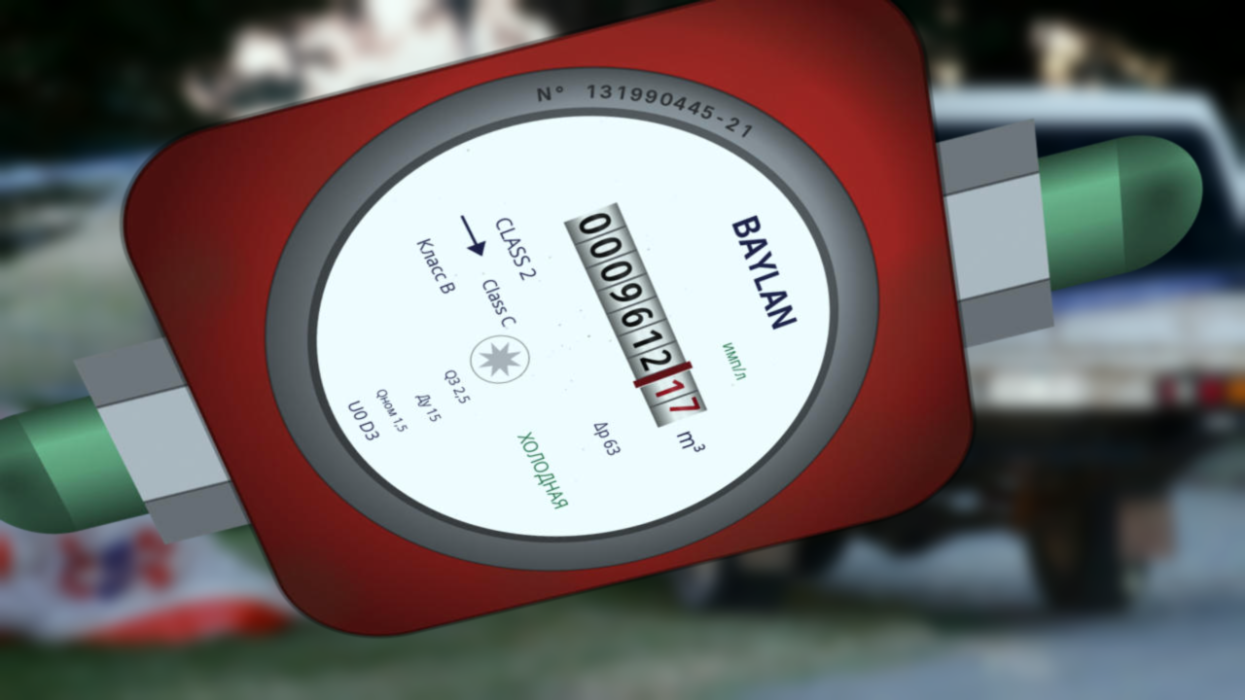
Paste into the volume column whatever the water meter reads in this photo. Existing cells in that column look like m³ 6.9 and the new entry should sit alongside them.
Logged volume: m³ 9612.17
